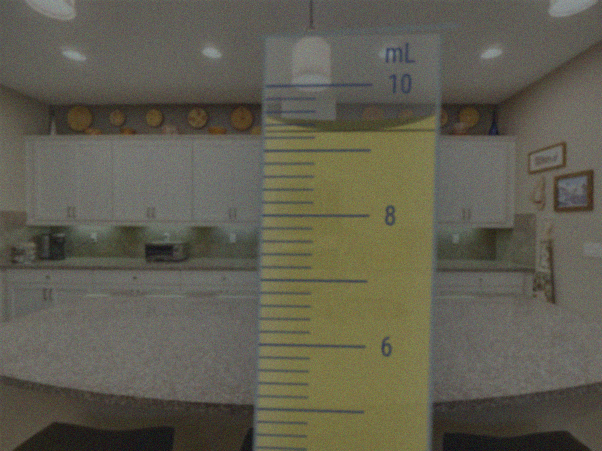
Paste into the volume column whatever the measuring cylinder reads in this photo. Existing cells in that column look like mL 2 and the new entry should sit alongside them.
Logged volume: mL 9.3
